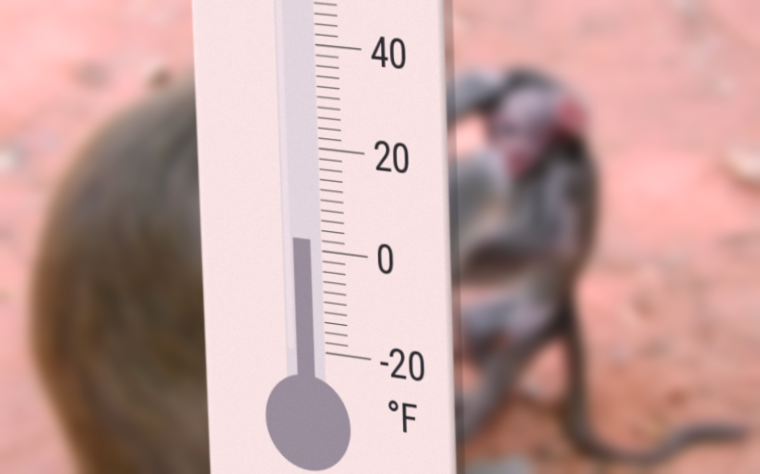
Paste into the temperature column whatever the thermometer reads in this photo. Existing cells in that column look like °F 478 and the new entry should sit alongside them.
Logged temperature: °F 2
